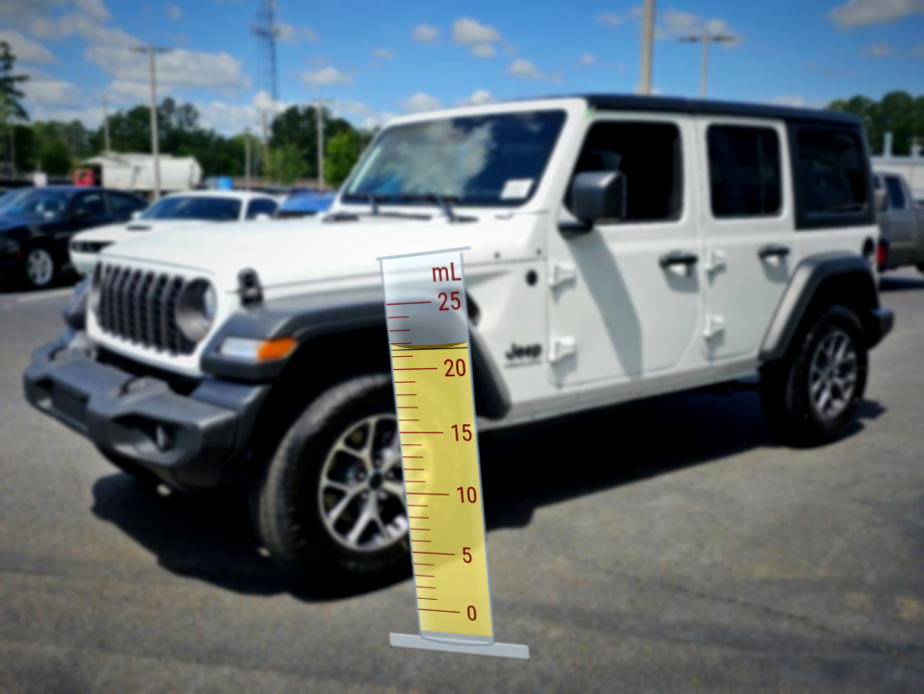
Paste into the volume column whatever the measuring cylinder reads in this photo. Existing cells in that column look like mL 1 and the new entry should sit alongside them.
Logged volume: mL 21.5
